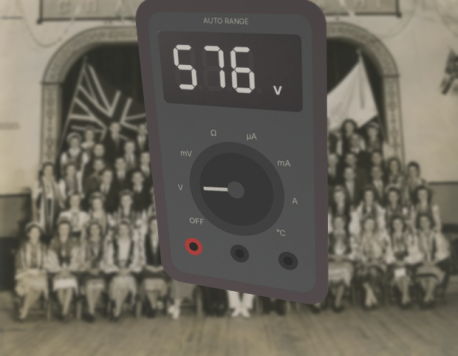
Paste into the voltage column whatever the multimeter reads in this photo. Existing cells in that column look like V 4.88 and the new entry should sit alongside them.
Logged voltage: V 576
